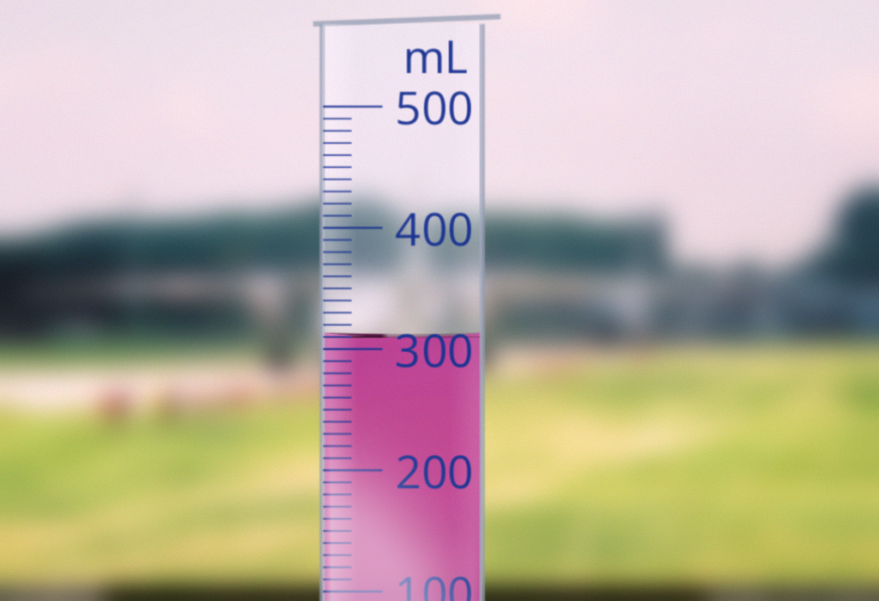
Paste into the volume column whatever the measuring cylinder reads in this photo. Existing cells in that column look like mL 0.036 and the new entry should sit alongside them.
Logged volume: mL 310
